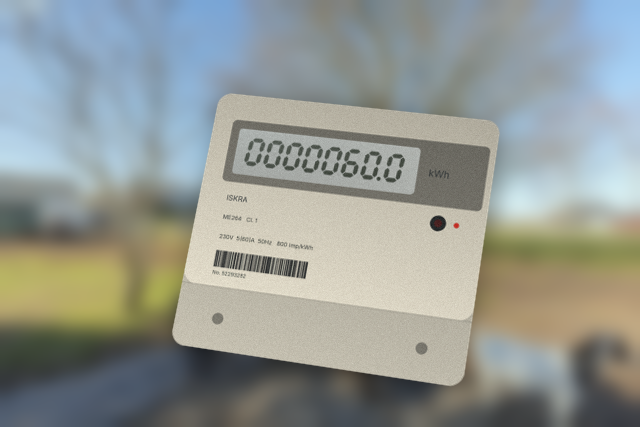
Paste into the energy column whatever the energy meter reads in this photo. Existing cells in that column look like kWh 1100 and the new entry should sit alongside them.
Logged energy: kWh 60.0
